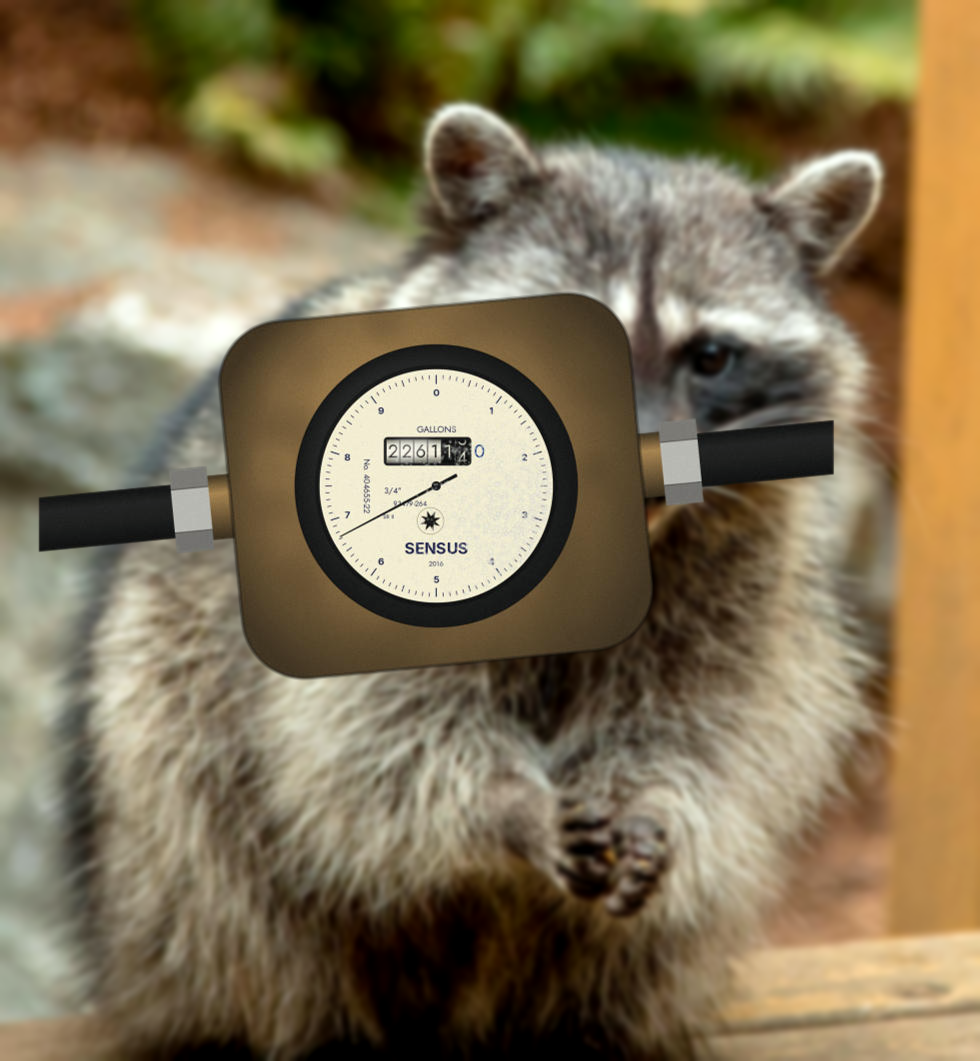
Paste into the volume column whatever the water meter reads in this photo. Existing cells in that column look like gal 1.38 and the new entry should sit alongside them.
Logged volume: gal 2261136.7
